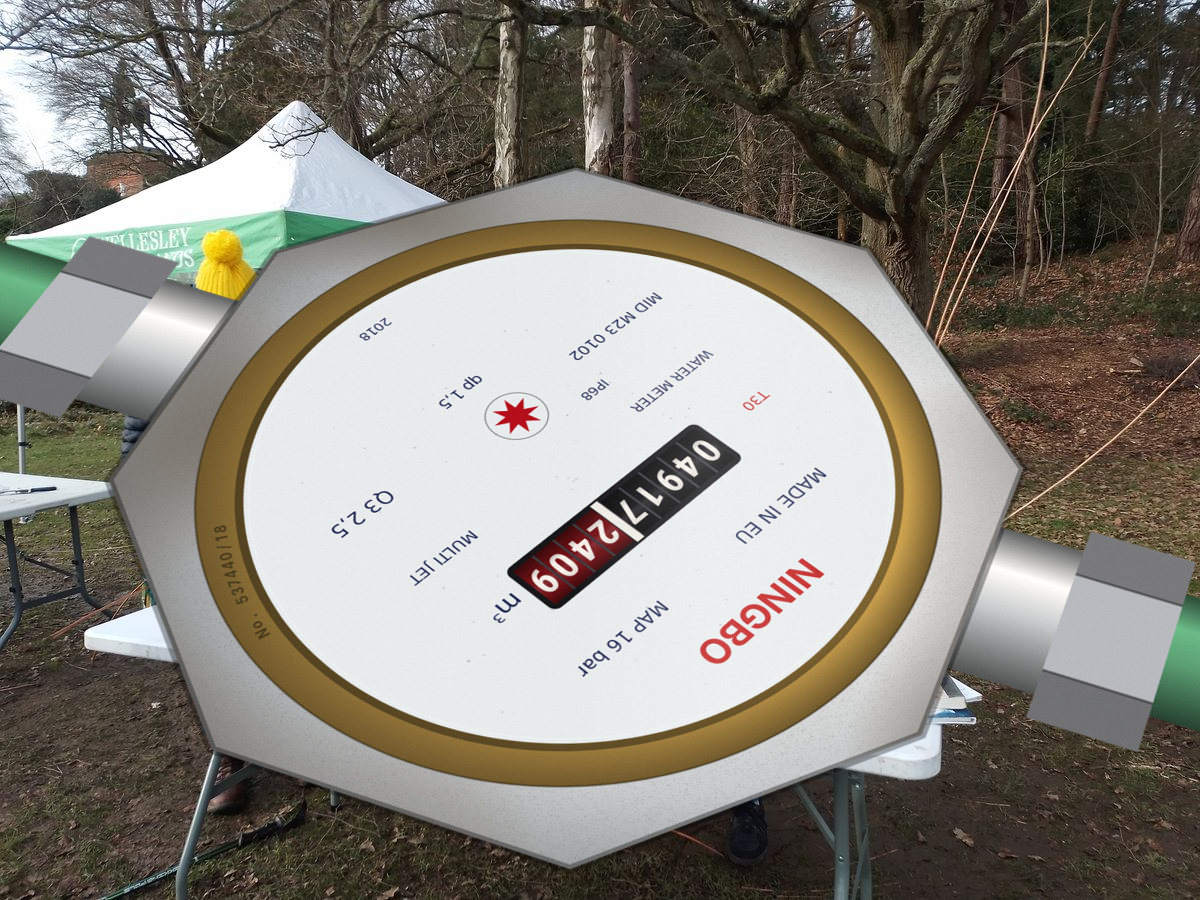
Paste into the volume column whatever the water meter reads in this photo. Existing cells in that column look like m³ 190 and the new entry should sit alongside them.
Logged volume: m³ 4917.2409
